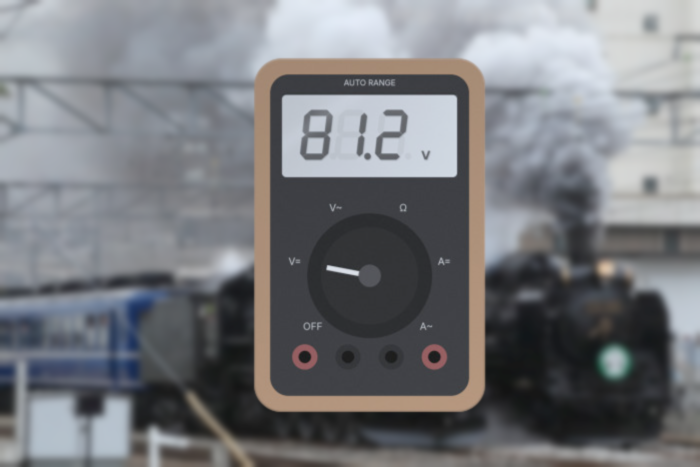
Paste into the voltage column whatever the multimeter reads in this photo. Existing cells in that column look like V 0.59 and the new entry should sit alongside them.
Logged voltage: V 81.2
